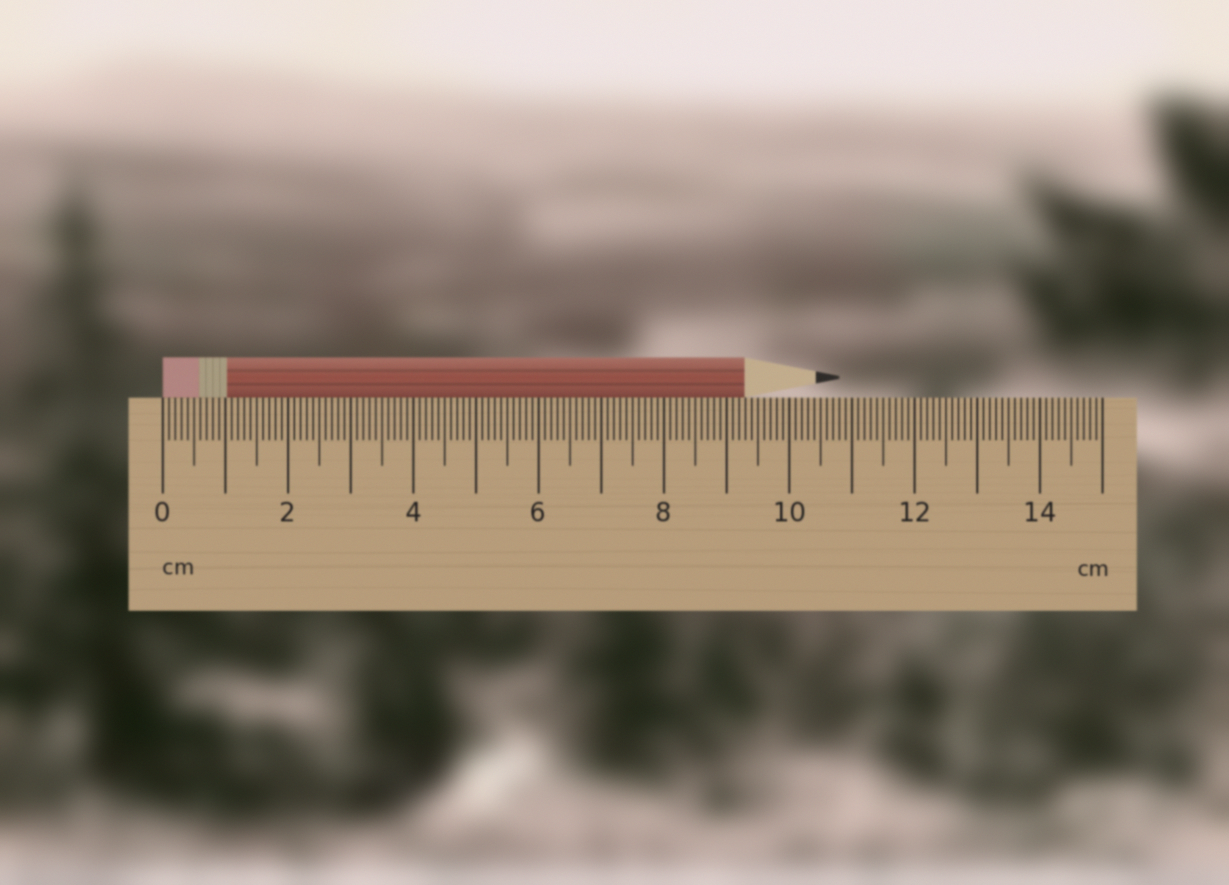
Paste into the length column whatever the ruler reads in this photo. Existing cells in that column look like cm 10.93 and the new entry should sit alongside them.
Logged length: cm 10.8
